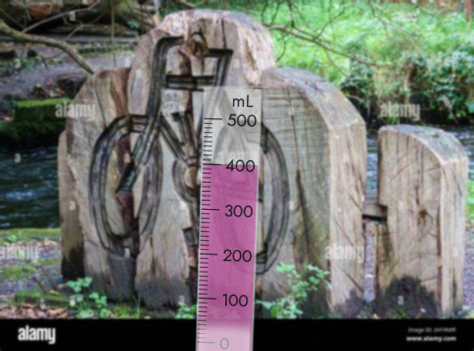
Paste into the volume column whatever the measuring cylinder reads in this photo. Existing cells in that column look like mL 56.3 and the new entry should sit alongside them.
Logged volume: mL 400
